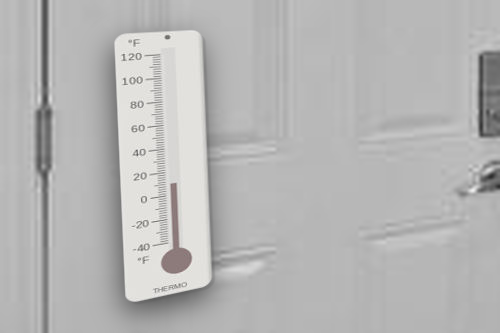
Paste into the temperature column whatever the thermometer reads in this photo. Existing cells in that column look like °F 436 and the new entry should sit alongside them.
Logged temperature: °F 10
